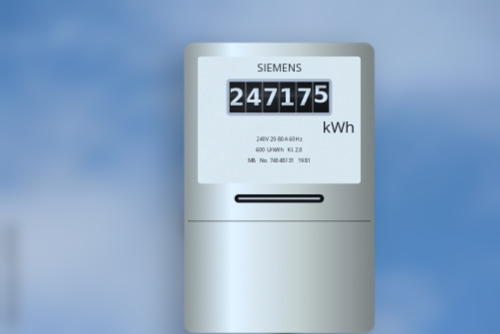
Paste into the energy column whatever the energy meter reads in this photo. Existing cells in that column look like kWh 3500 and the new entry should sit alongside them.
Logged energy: kWh 247175
